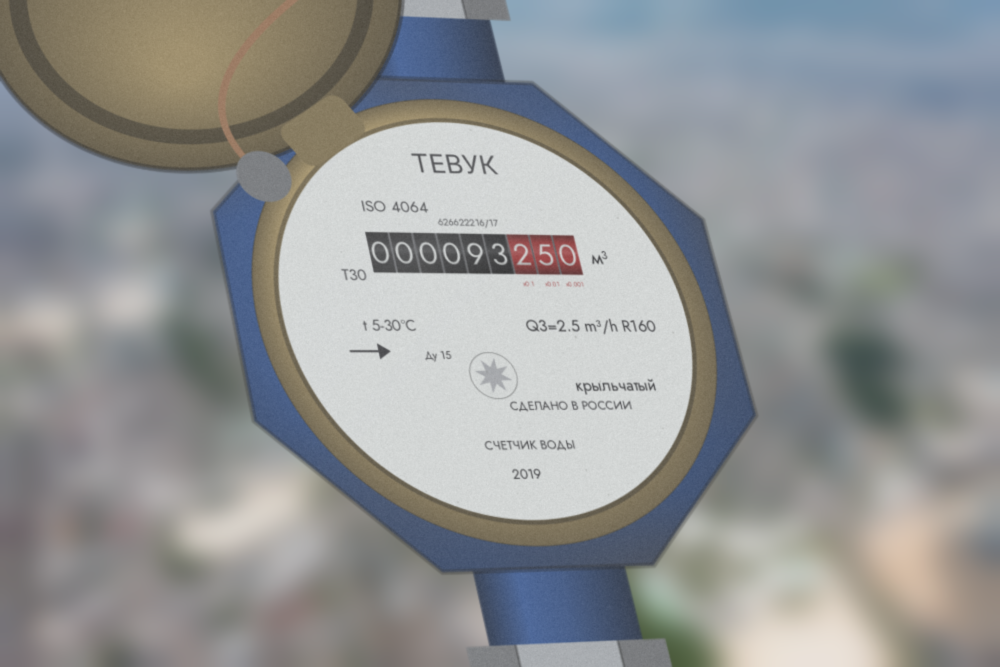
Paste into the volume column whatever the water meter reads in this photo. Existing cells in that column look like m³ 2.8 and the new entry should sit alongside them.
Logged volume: m³ 93.250
